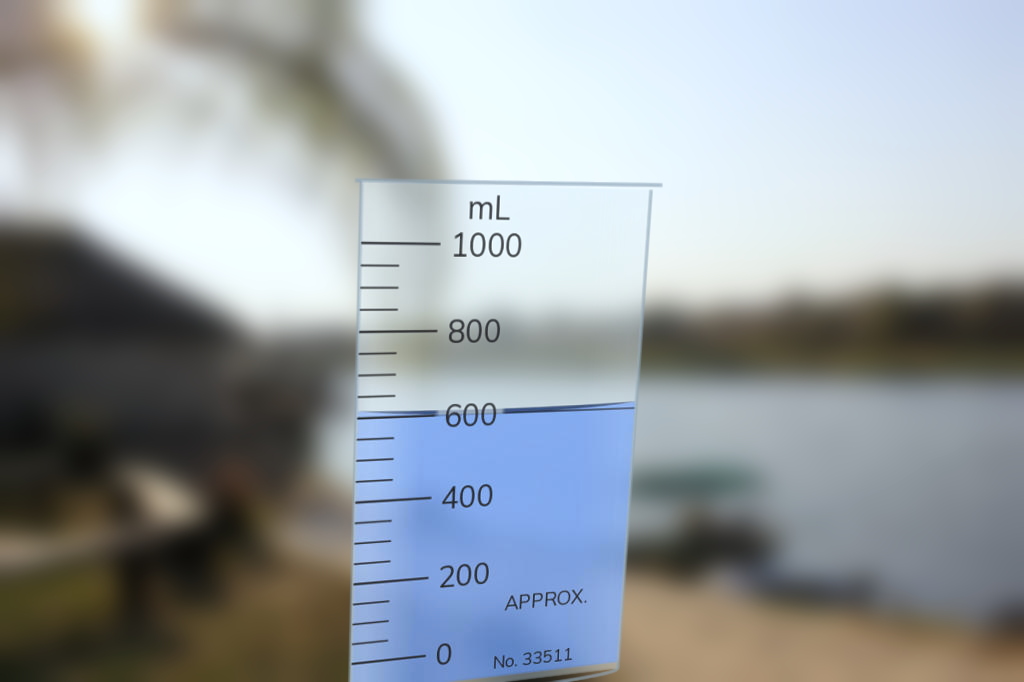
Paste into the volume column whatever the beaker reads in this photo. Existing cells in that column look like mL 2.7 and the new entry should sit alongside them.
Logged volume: mL 600
